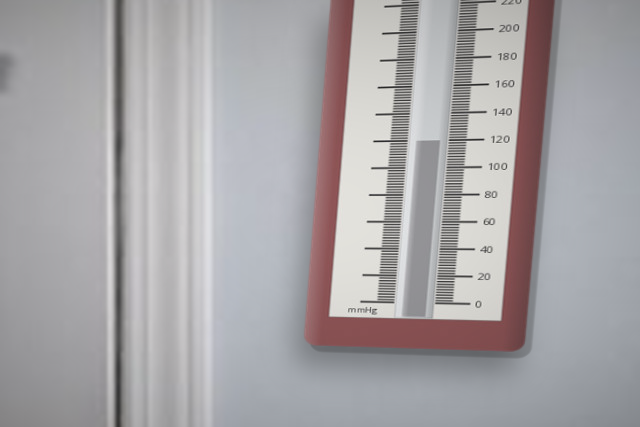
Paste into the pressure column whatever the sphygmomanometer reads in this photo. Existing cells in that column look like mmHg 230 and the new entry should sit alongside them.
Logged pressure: mmHg 120
